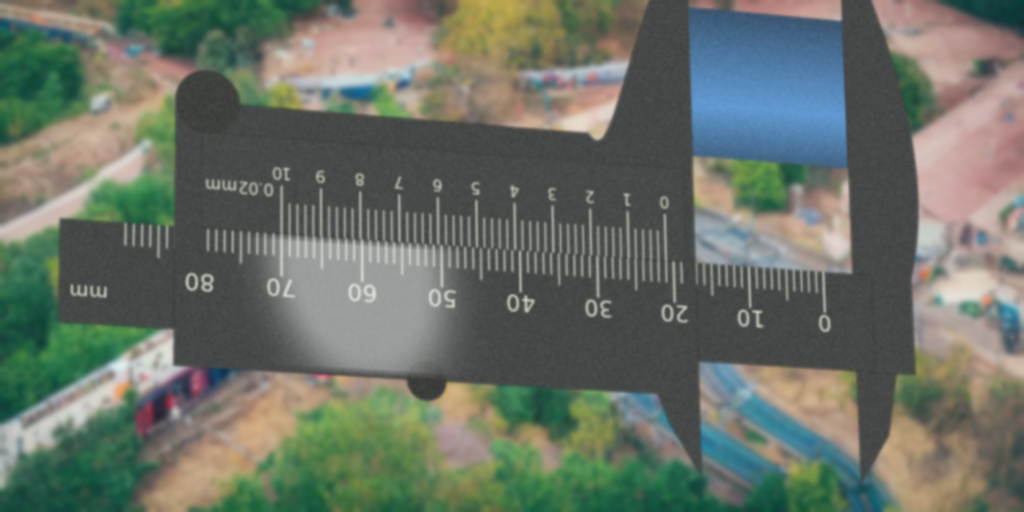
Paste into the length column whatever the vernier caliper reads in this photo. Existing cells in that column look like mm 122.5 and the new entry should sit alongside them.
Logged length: mm 21.0
